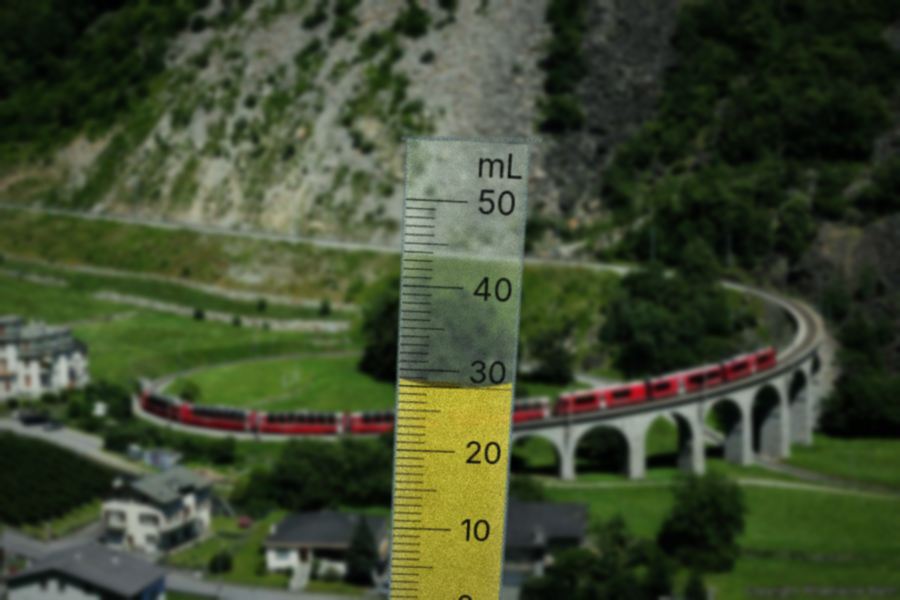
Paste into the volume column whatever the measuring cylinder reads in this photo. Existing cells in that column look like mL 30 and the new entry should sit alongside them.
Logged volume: mL 28
